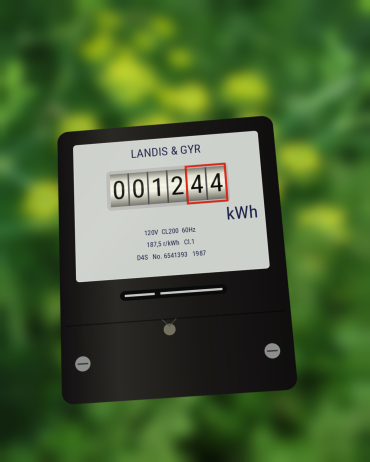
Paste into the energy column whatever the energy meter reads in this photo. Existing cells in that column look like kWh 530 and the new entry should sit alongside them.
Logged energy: kWh 12.44
